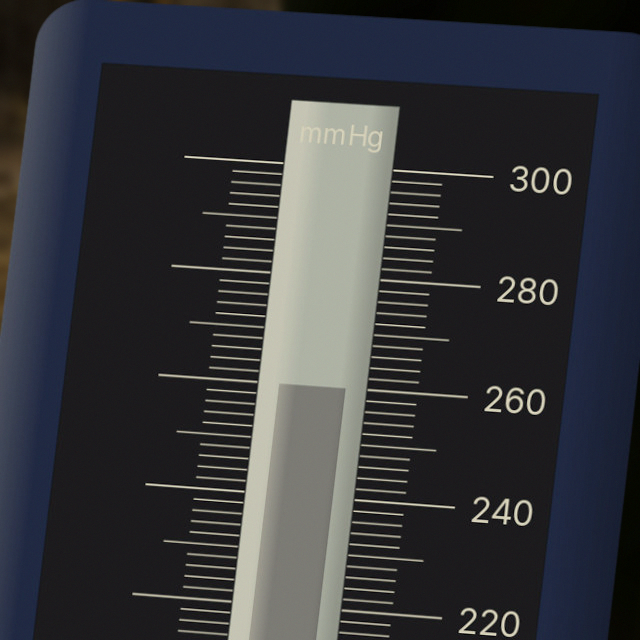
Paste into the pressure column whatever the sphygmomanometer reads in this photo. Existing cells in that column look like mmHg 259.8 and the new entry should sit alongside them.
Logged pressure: mmHg 260
